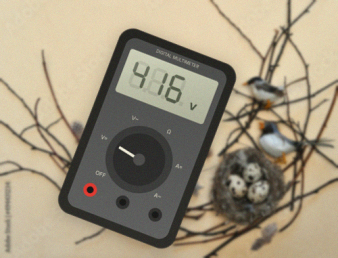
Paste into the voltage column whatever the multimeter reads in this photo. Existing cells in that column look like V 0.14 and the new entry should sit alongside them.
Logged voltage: V 416
